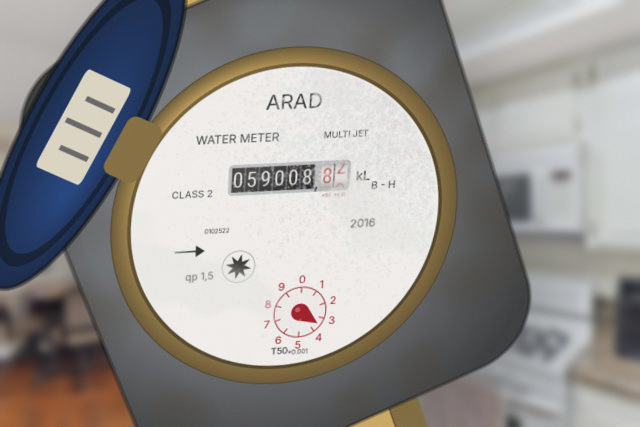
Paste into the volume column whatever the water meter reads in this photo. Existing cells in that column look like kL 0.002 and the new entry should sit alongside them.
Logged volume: kL 59008.823
